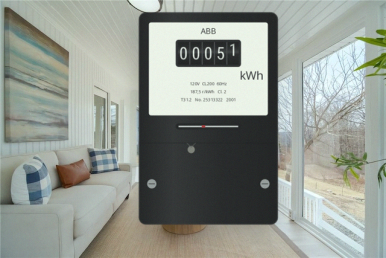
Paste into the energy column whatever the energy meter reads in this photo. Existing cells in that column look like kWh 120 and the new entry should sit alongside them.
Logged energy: kWh 51
